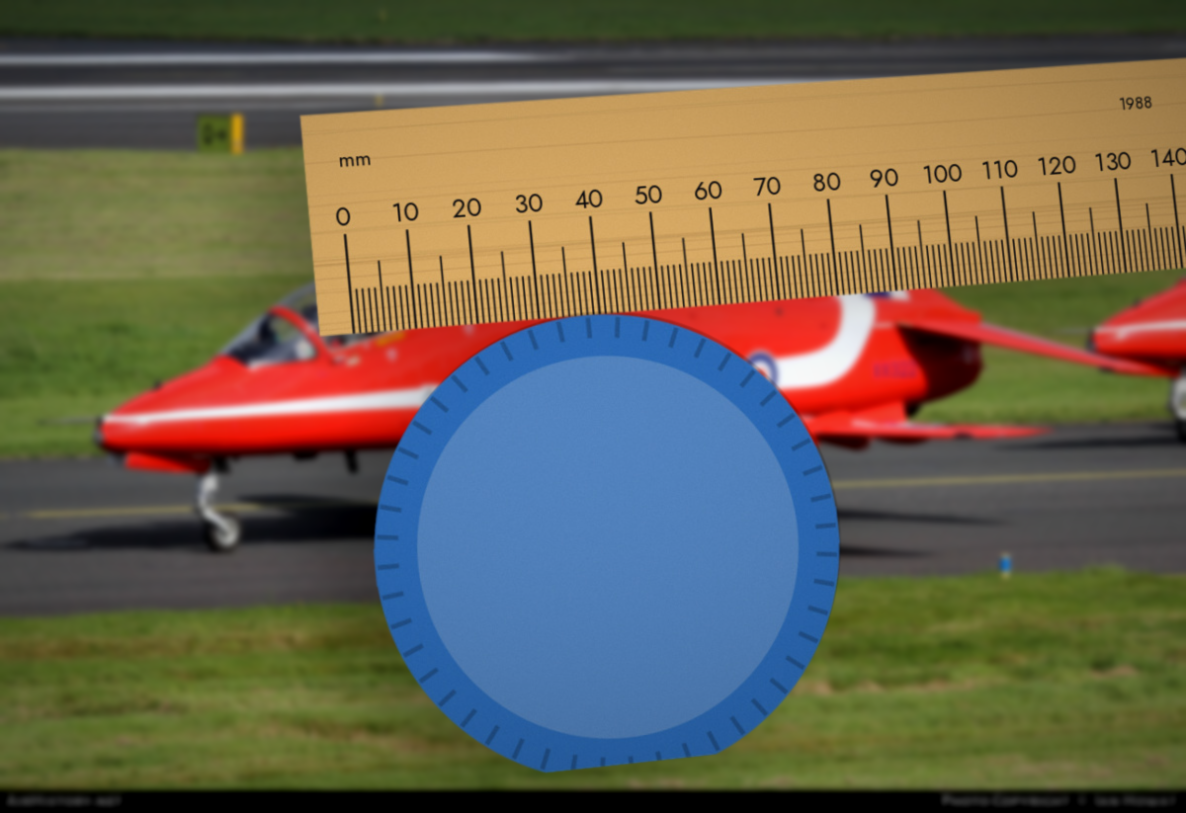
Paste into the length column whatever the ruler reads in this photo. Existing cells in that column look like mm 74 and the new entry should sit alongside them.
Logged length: mm 76
